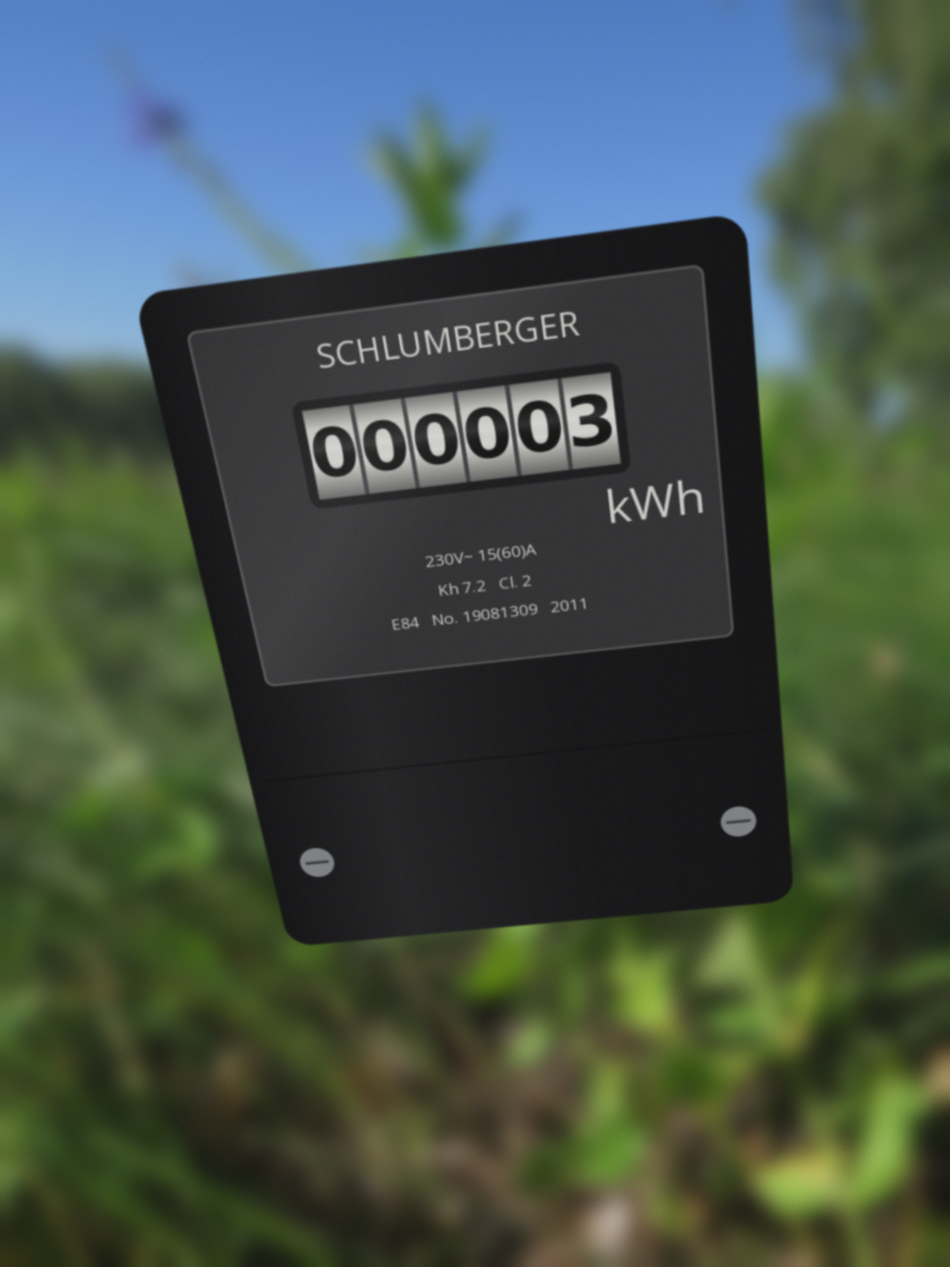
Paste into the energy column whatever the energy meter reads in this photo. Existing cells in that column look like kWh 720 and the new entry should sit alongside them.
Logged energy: kWh 3
